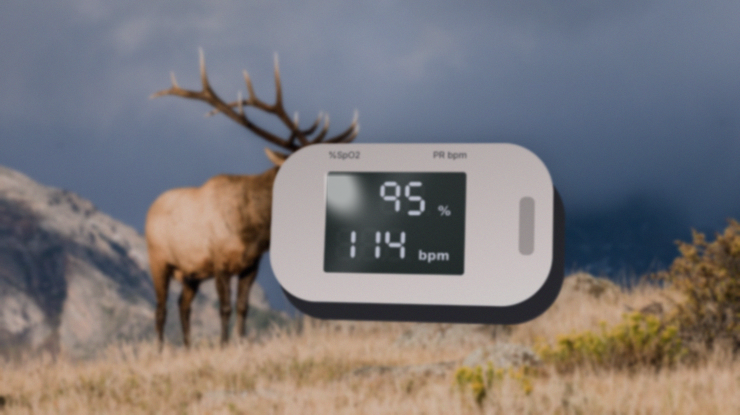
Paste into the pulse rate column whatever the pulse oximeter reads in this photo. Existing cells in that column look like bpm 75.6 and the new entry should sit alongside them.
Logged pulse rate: bpm 114
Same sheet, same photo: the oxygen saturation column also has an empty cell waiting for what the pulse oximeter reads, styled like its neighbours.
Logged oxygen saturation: % 95
